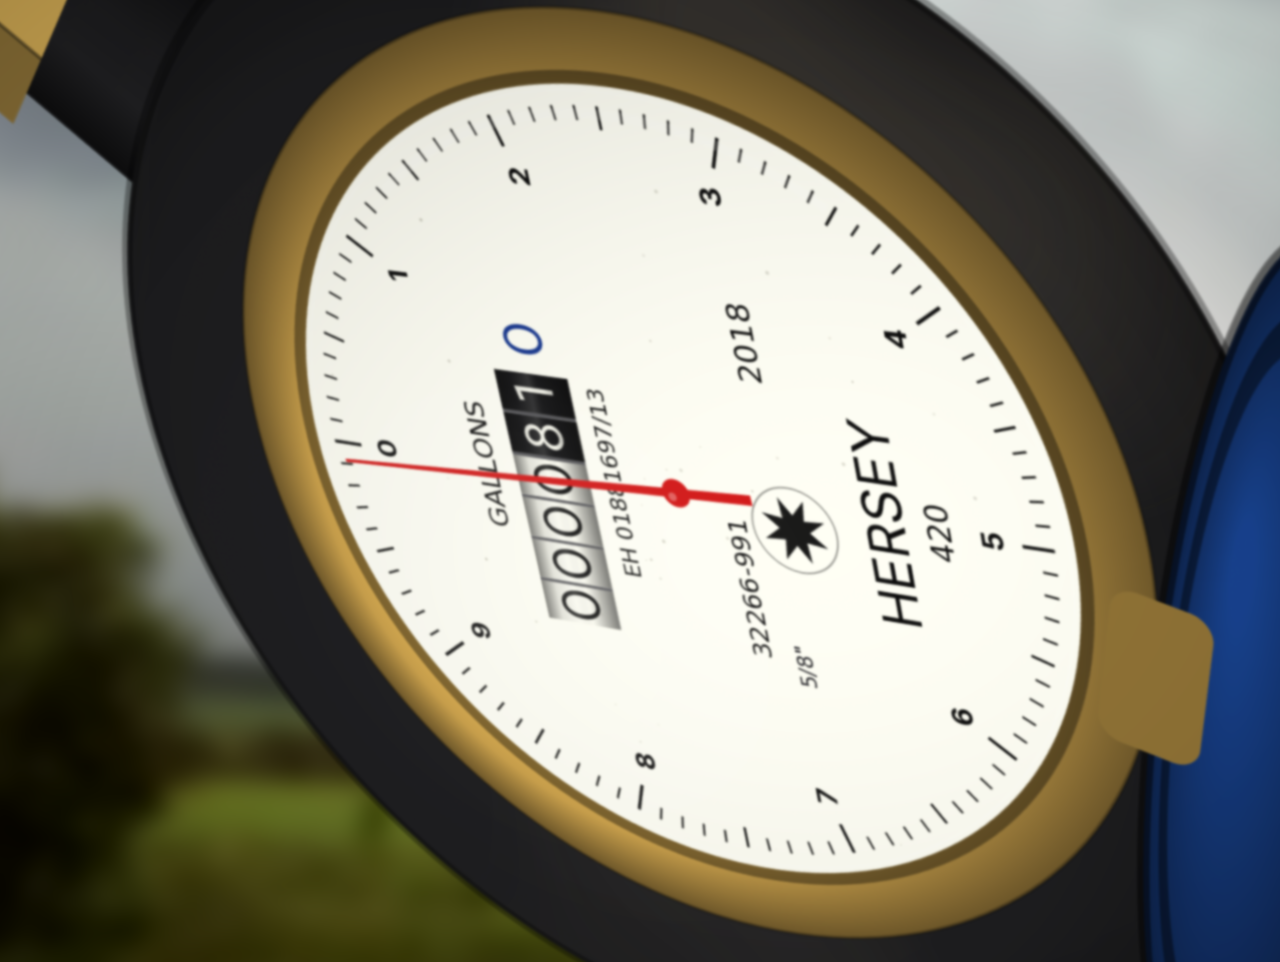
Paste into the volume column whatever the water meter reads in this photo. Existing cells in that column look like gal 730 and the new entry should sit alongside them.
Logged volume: gal 809.9
